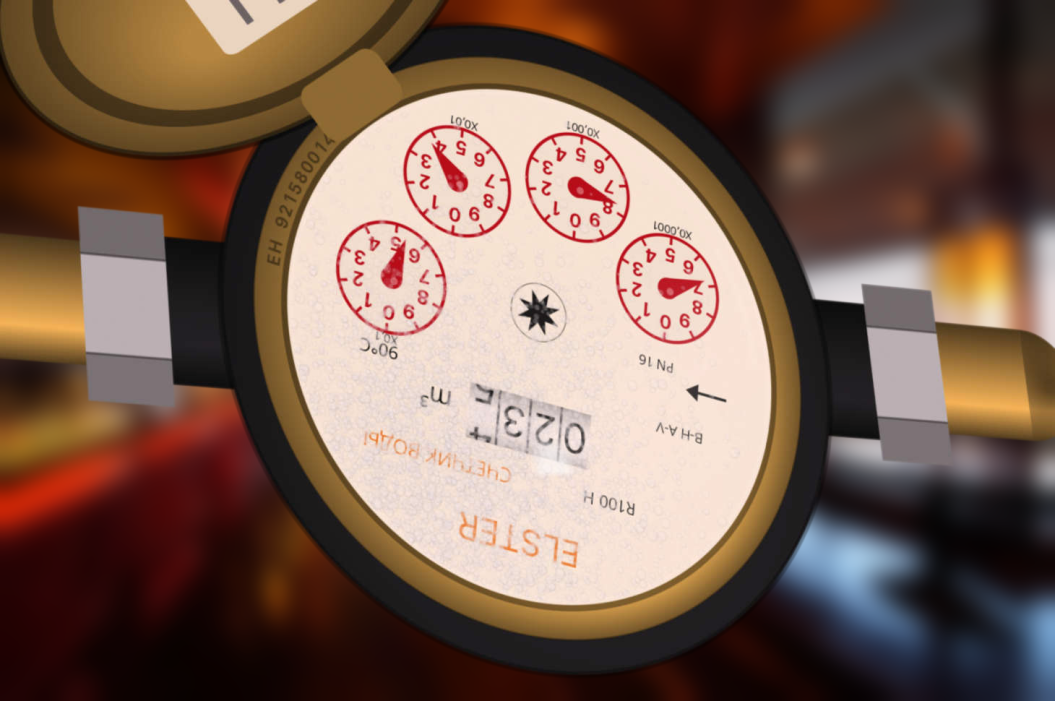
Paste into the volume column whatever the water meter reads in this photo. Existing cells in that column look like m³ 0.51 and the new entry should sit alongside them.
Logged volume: m³ 234.5376
